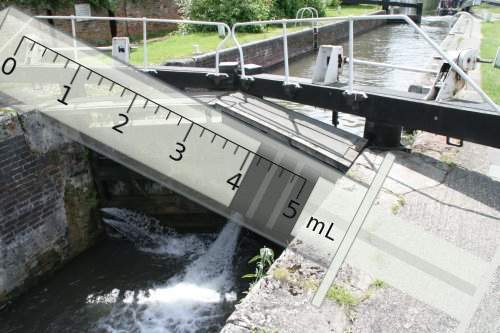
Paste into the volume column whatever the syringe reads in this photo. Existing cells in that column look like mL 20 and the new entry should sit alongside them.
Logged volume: mL 4.1
